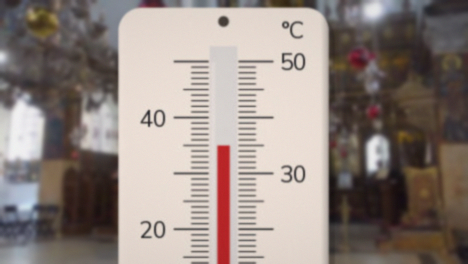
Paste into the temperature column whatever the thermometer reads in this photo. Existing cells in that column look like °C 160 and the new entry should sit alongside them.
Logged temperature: °C 35
